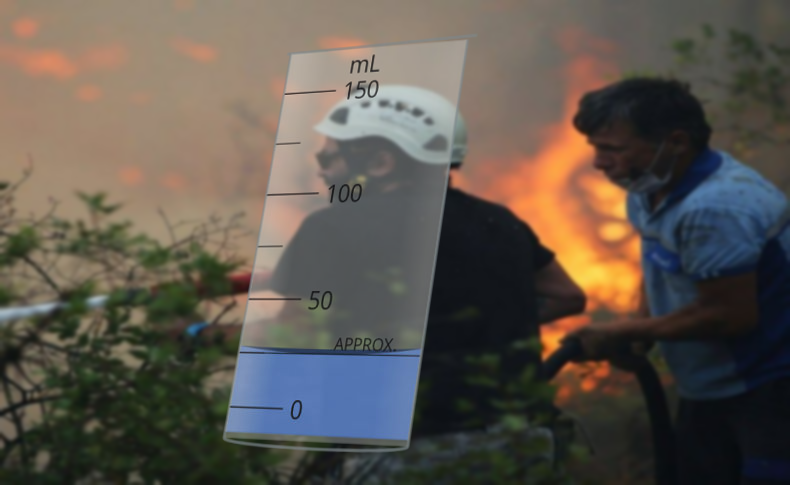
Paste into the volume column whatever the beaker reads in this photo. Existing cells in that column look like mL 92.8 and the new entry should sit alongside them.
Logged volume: mL 25
